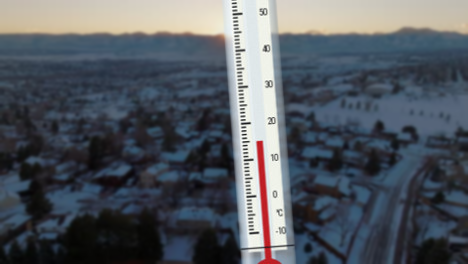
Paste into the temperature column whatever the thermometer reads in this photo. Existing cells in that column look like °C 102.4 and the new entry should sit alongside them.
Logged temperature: °C 15
